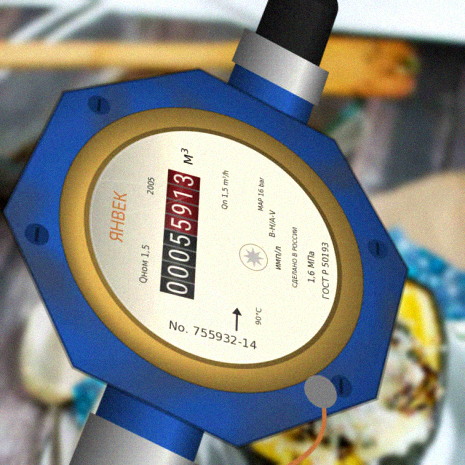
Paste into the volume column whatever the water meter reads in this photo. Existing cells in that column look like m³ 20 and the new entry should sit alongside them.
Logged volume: m³ 5.5913
